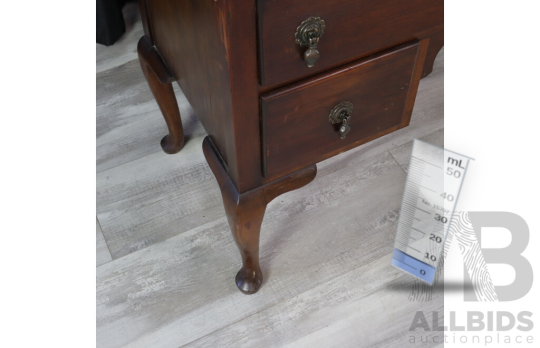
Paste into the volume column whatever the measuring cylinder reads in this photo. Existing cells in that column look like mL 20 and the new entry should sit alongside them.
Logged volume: mL 5
